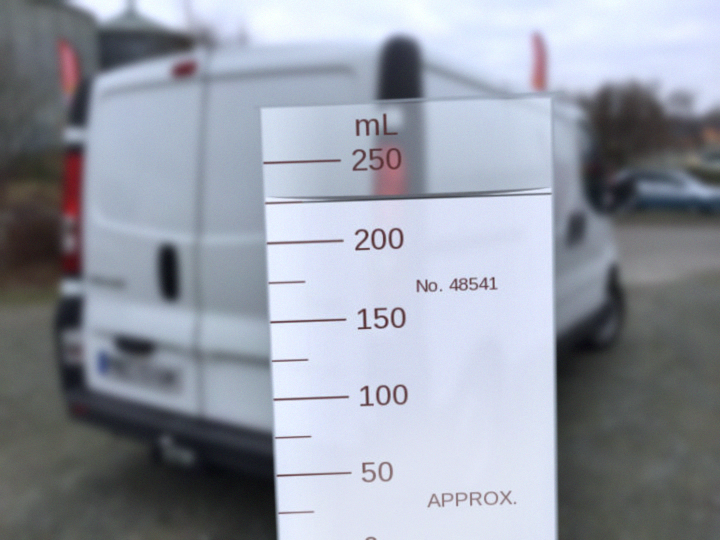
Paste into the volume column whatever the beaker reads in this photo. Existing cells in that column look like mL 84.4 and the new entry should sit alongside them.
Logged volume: mL 225
